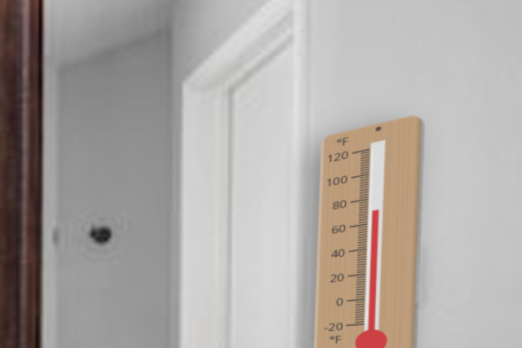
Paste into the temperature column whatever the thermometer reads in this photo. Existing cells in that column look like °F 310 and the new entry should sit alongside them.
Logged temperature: °F 70
